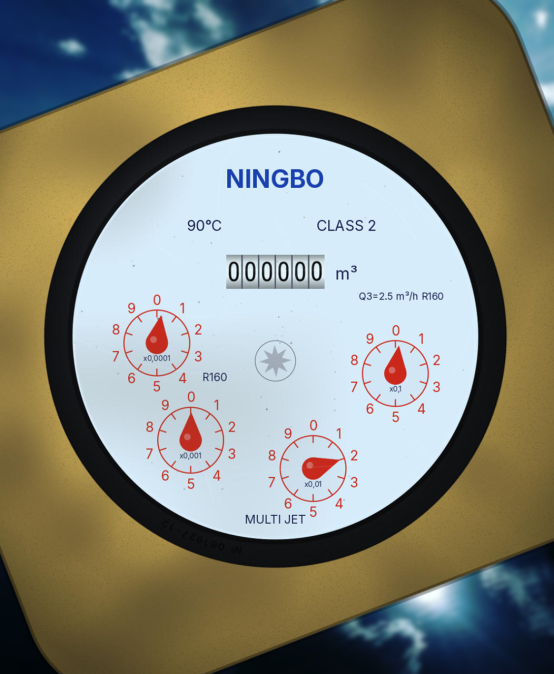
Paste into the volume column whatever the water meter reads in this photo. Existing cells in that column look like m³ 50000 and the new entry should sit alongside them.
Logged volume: m³ 0.0200
